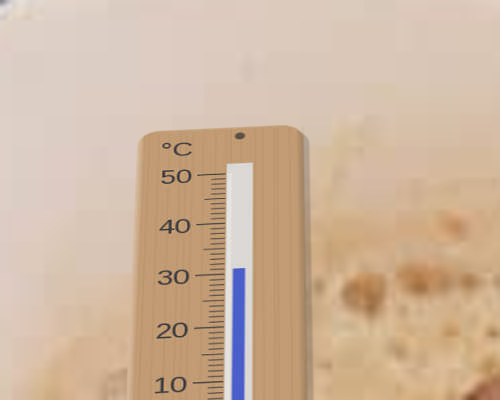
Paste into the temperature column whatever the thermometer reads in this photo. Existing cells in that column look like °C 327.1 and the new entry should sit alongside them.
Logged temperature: °C 31
